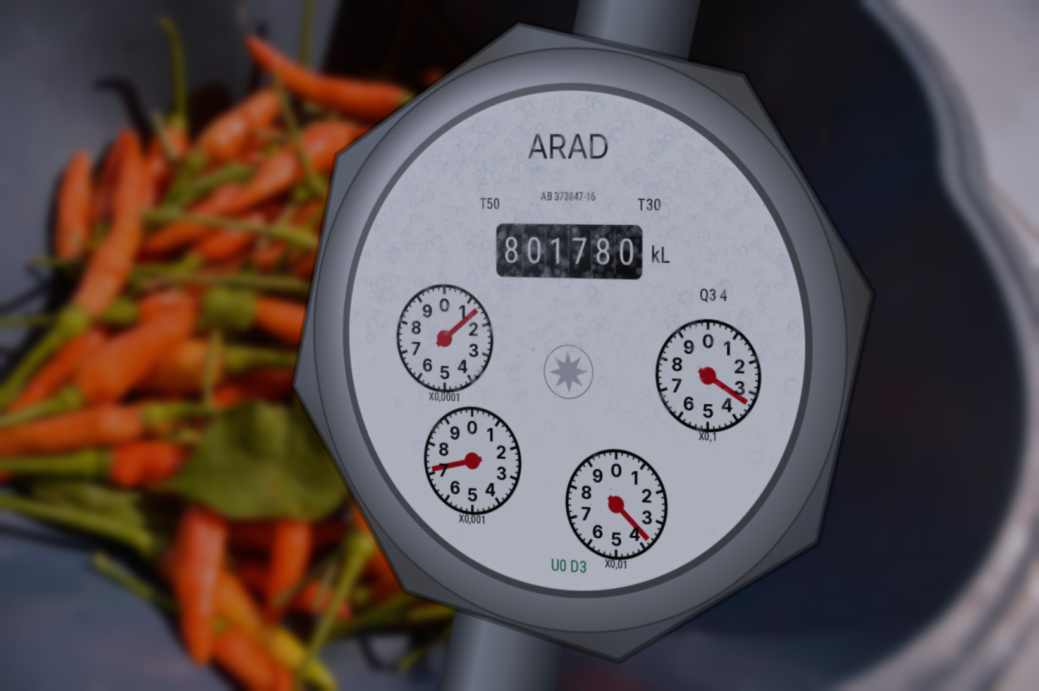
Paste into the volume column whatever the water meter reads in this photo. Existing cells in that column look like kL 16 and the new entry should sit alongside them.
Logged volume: kL 801780.3371
